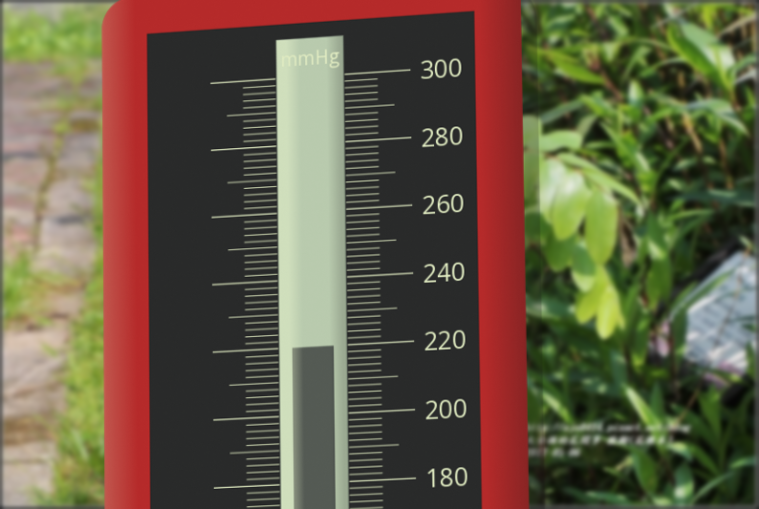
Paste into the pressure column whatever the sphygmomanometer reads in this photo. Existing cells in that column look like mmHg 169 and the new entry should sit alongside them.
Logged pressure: mmHg 220
